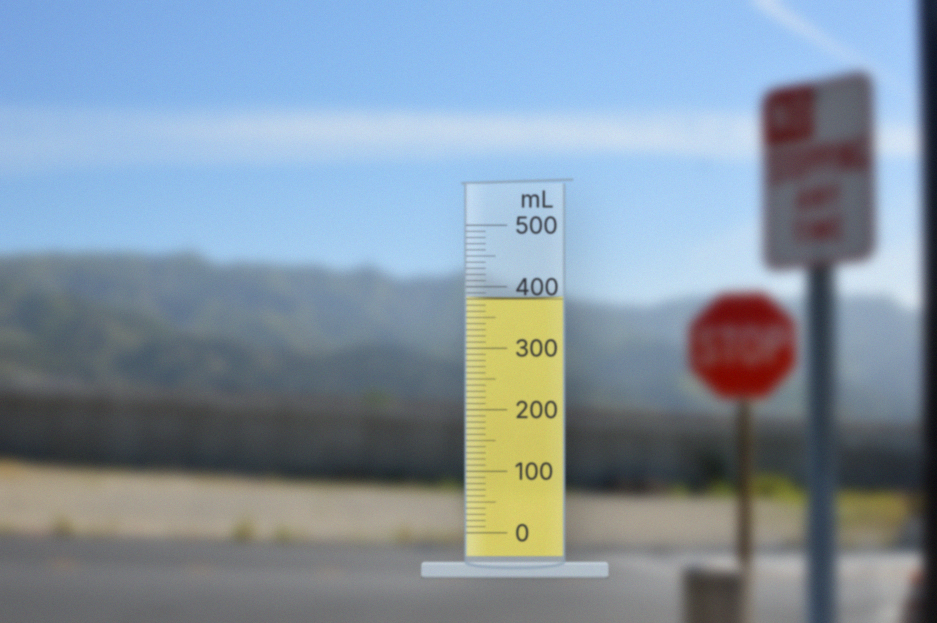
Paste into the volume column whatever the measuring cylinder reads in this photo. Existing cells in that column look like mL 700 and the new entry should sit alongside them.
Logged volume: mL 380
